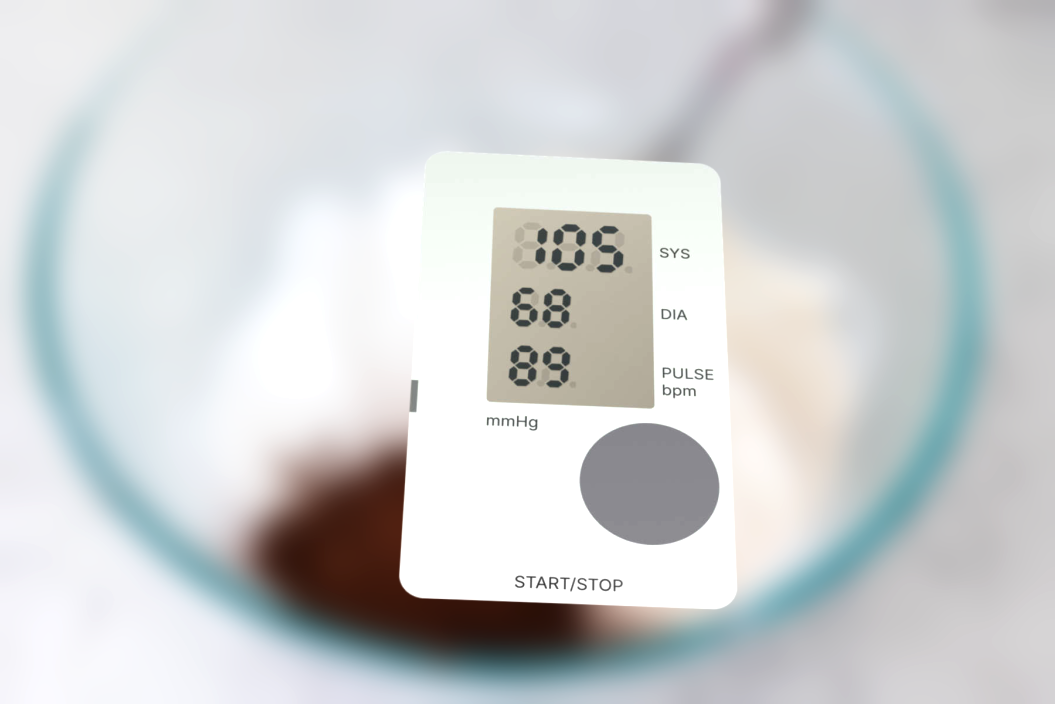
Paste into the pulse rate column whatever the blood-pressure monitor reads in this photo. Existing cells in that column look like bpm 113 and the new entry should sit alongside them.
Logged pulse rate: bpm 89
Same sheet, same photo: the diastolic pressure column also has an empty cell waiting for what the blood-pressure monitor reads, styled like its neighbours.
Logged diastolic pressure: mmHg 68
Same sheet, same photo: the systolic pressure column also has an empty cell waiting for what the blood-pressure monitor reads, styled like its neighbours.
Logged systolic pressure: mmHg 105
